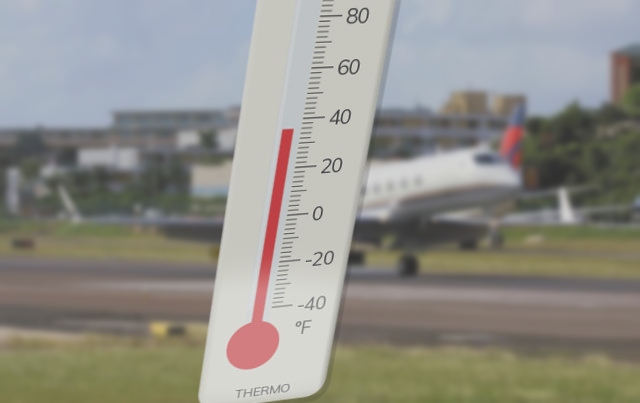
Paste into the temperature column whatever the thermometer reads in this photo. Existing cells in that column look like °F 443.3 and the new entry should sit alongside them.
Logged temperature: °F 36
